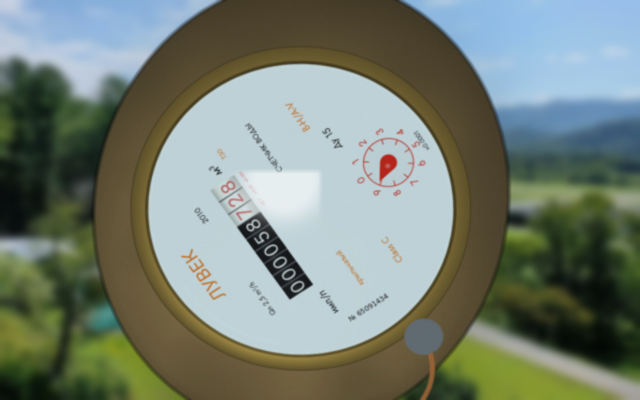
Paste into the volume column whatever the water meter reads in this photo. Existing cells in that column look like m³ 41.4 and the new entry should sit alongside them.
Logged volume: m³ 58.7279
